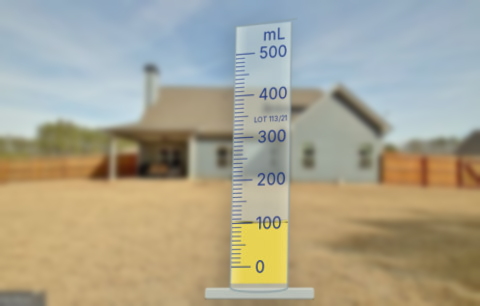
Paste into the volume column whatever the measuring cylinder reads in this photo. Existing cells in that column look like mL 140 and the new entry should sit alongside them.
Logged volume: mL 100
